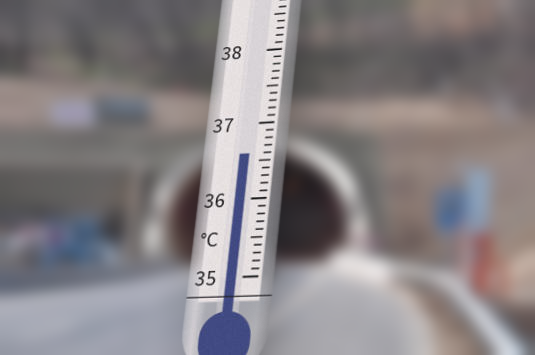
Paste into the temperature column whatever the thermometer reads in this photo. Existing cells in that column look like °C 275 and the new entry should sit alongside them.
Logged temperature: °C 36.6
